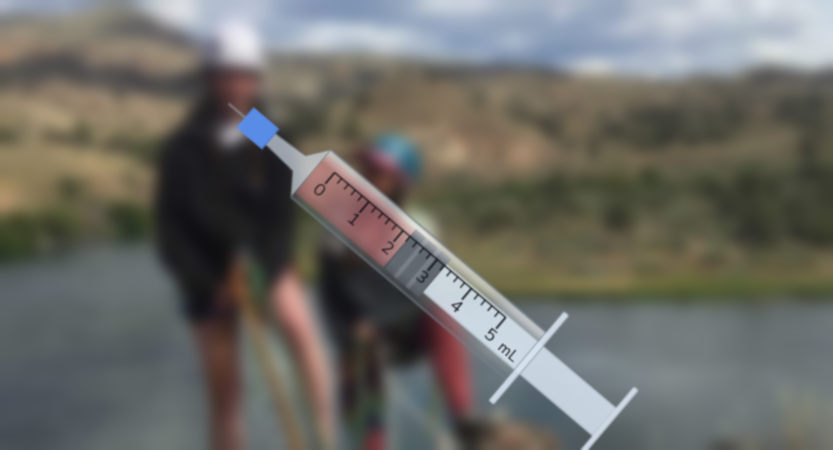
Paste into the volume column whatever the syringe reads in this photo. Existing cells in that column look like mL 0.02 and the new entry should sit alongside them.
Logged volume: mL 2.2
